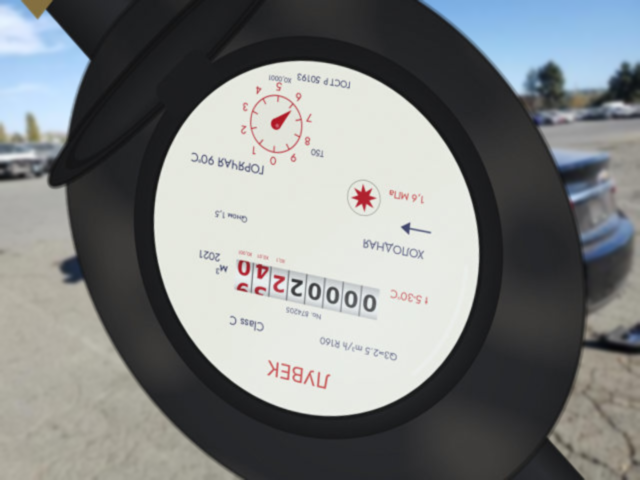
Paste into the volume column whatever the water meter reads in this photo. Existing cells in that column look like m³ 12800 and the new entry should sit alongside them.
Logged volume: m³ 2.2396
